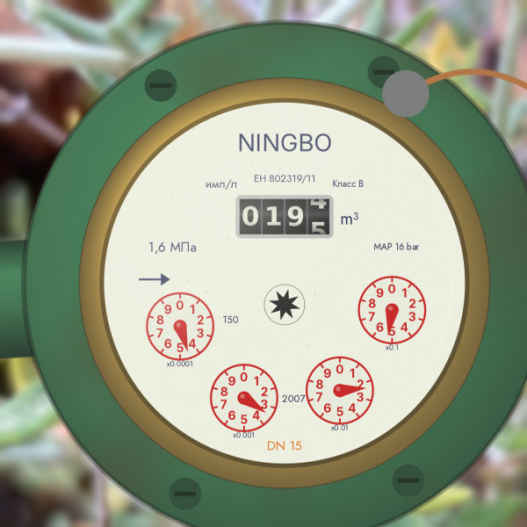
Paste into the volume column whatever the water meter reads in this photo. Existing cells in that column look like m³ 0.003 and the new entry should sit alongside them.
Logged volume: m³ 194.5234
